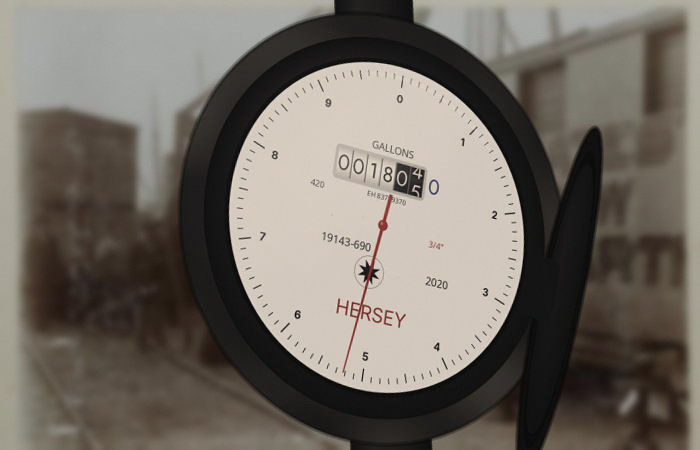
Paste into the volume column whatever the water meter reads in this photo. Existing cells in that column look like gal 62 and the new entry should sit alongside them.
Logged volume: gal 18045.2
